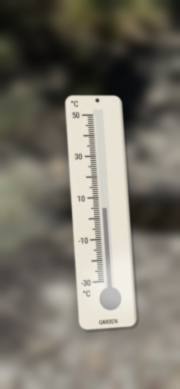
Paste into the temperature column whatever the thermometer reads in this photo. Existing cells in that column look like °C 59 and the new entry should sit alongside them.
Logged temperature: °C 5
